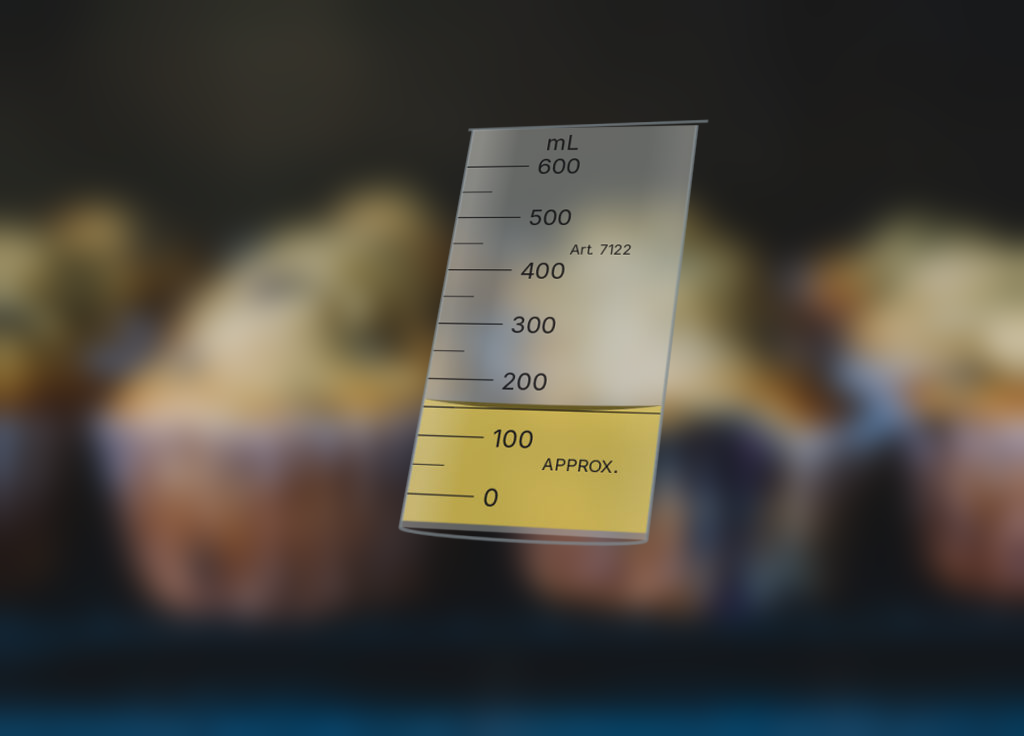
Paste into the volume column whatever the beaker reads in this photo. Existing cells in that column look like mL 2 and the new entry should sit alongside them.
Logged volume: mL 150
